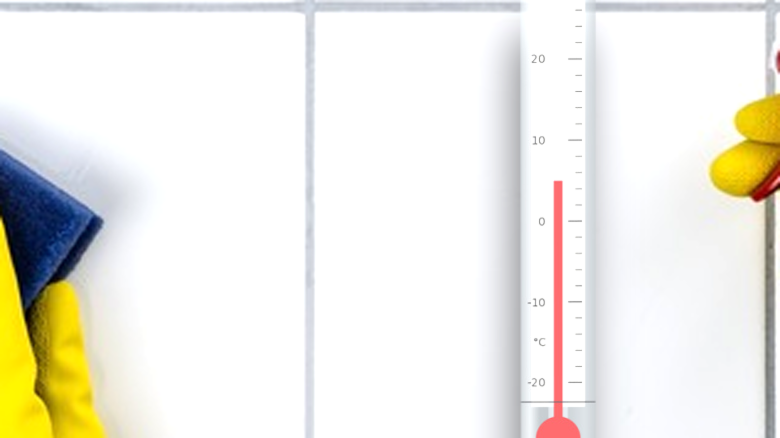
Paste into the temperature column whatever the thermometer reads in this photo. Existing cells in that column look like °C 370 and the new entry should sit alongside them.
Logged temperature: °C 5
